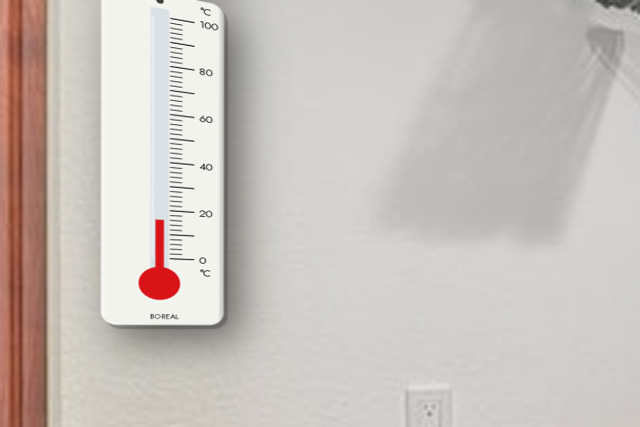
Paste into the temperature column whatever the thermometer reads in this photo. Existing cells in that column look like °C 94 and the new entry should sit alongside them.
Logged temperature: °C 16
